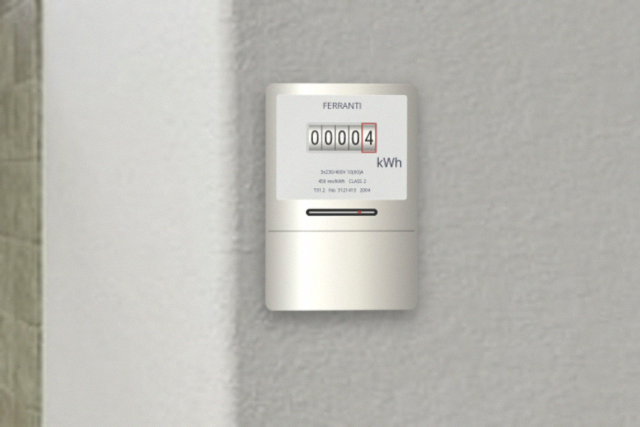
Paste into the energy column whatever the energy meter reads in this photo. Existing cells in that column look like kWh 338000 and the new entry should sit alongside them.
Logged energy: kWh 0.4
